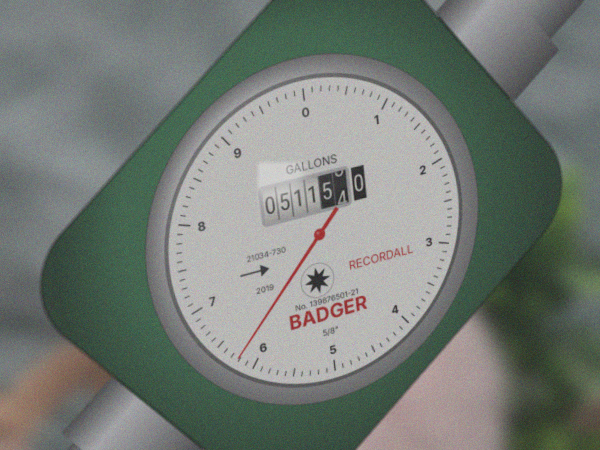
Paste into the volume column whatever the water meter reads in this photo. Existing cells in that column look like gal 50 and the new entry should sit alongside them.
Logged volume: gal 511536.2
